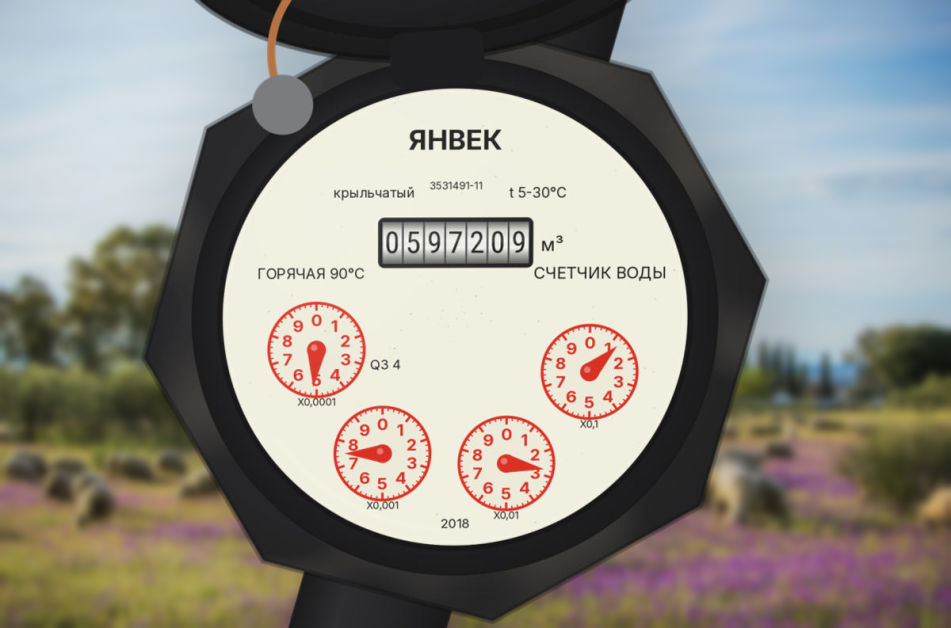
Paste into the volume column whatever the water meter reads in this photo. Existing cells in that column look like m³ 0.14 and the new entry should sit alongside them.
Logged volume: m³ 597209.1275
